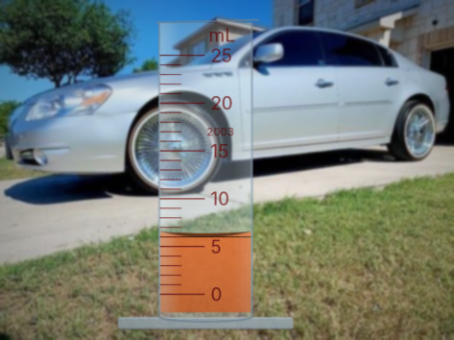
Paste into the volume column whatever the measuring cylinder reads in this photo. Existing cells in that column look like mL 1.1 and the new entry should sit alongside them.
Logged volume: mL 6
